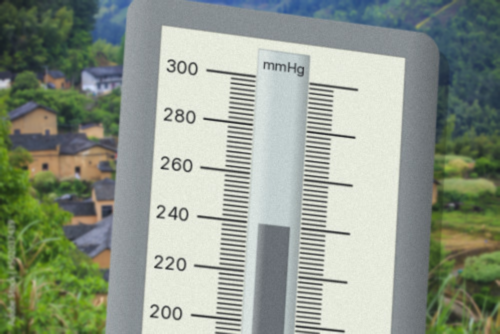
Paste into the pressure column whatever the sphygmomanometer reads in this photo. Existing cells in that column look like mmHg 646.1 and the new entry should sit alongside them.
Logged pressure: mmHg 240
